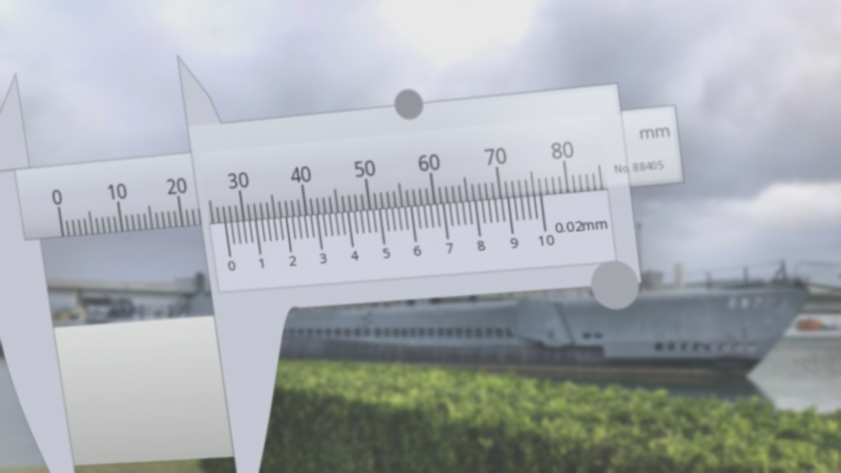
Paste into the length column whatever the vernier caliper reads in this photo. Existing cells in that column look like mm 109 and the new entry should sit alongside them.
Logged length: mm 27.0
